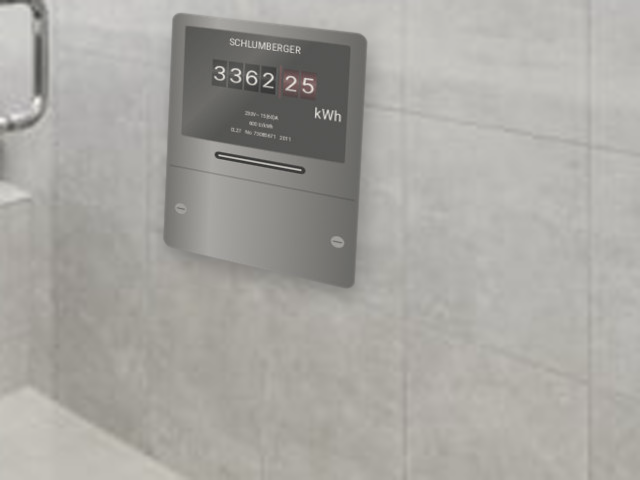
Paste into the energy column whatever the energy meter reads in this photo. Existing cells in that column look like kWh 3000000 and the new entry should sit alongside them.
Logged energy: kWh 3362.25
